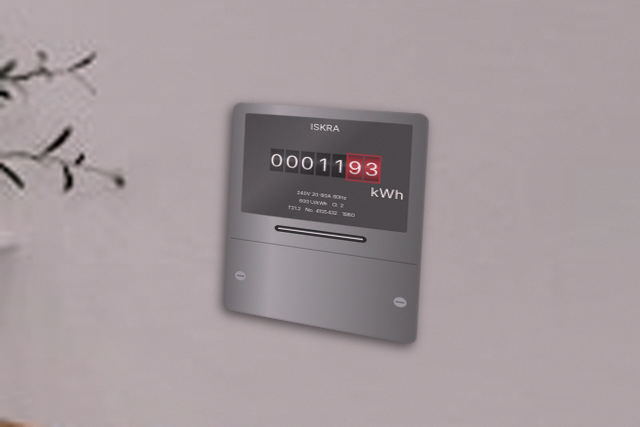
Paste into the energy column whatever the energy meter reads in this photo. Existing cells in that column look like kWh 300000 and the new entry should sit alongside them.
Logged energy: kWh 11.93
